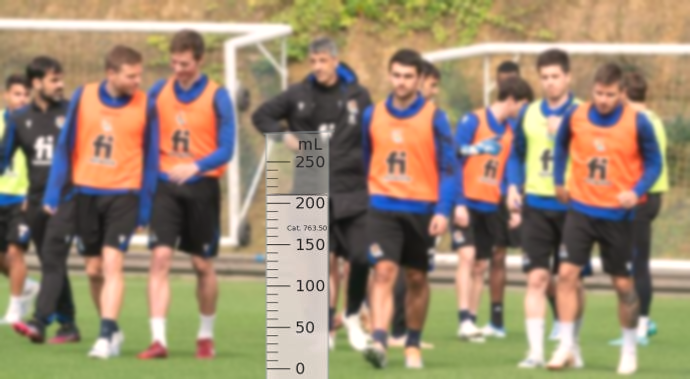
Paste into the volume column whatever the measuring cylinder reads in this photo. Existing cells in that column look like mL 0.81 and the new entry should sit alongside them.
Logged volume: mL 210
